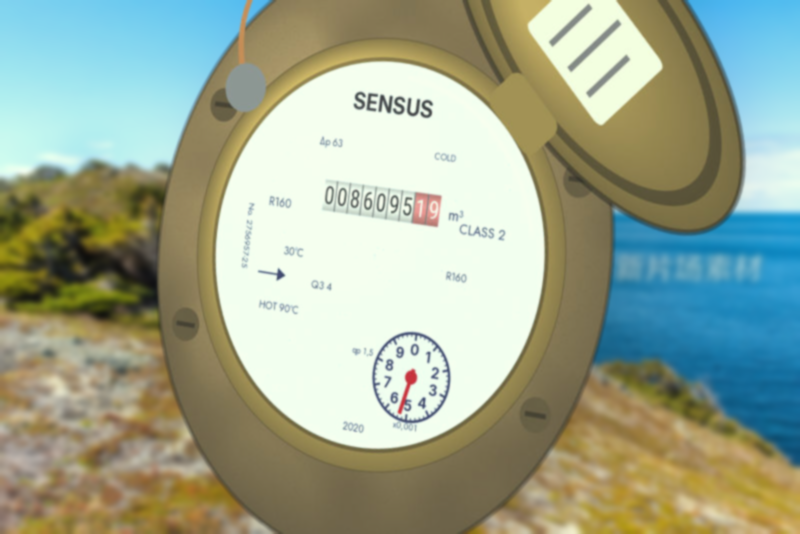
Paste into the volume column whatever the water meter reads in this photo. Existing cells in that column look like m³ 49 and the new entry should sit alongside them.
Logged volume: m³ 86095.195
